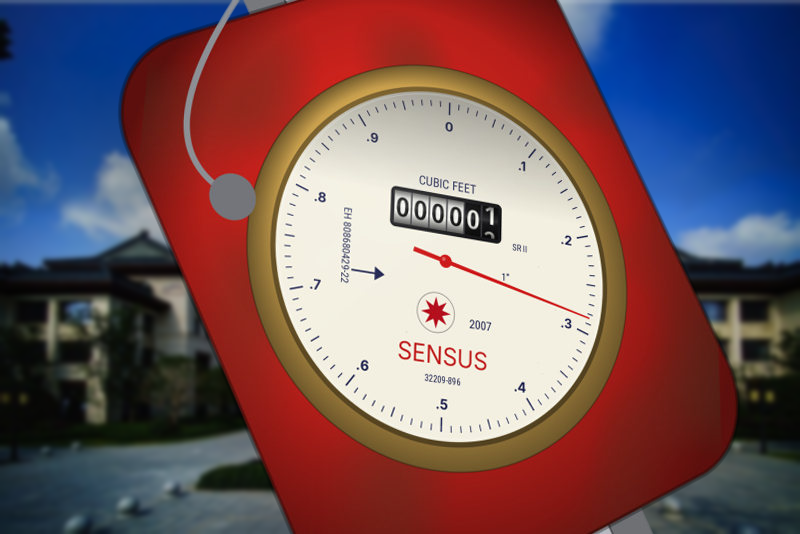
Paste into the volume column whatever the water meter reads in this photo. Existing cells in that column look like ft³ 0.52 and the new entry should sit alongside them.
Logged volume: ft³ 1.28
